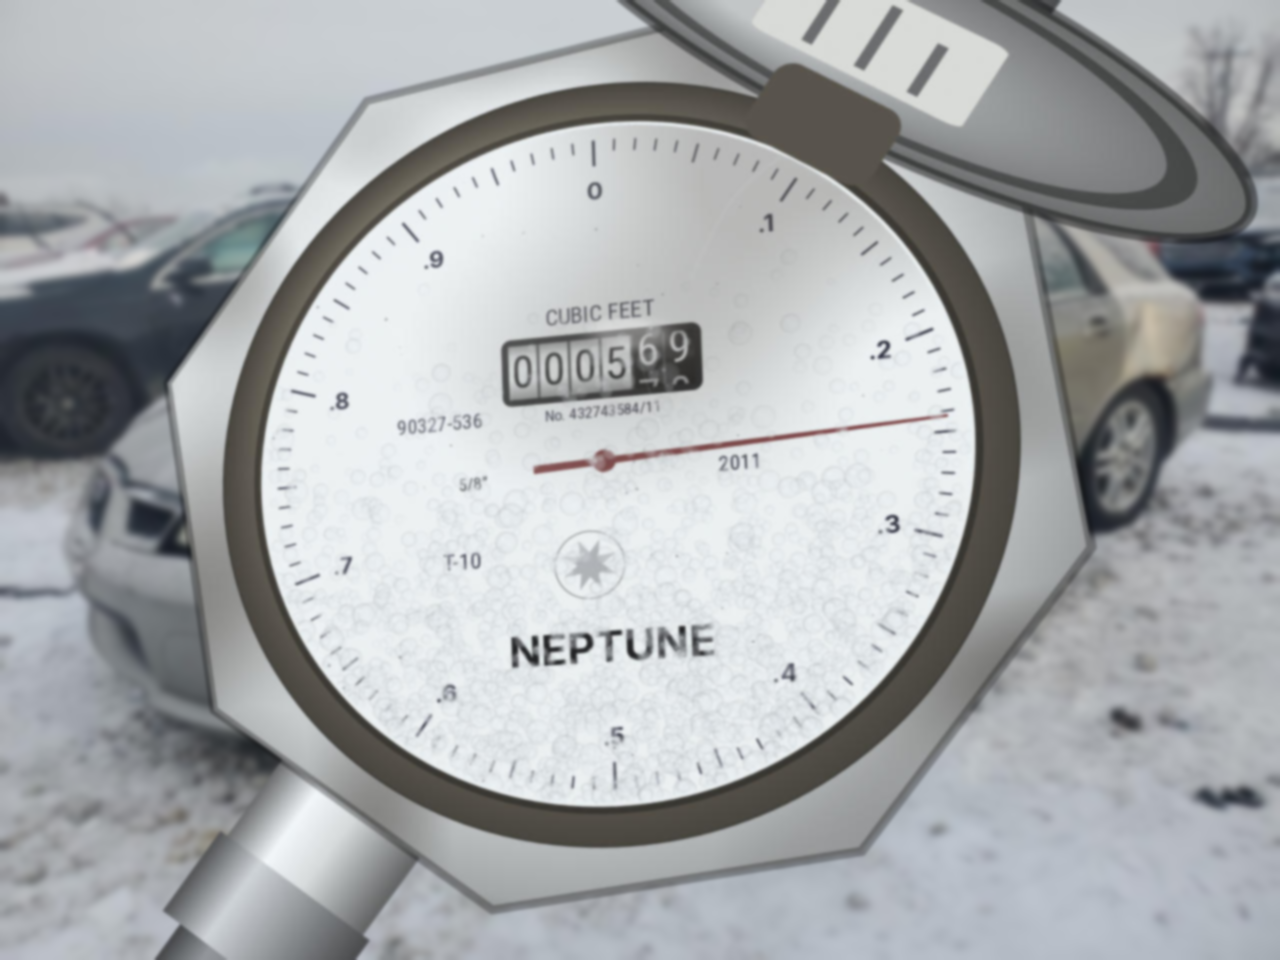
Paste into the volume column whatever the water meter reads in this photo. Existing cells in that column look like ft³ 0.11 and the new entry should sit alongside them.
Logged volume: ft³ 569.24
